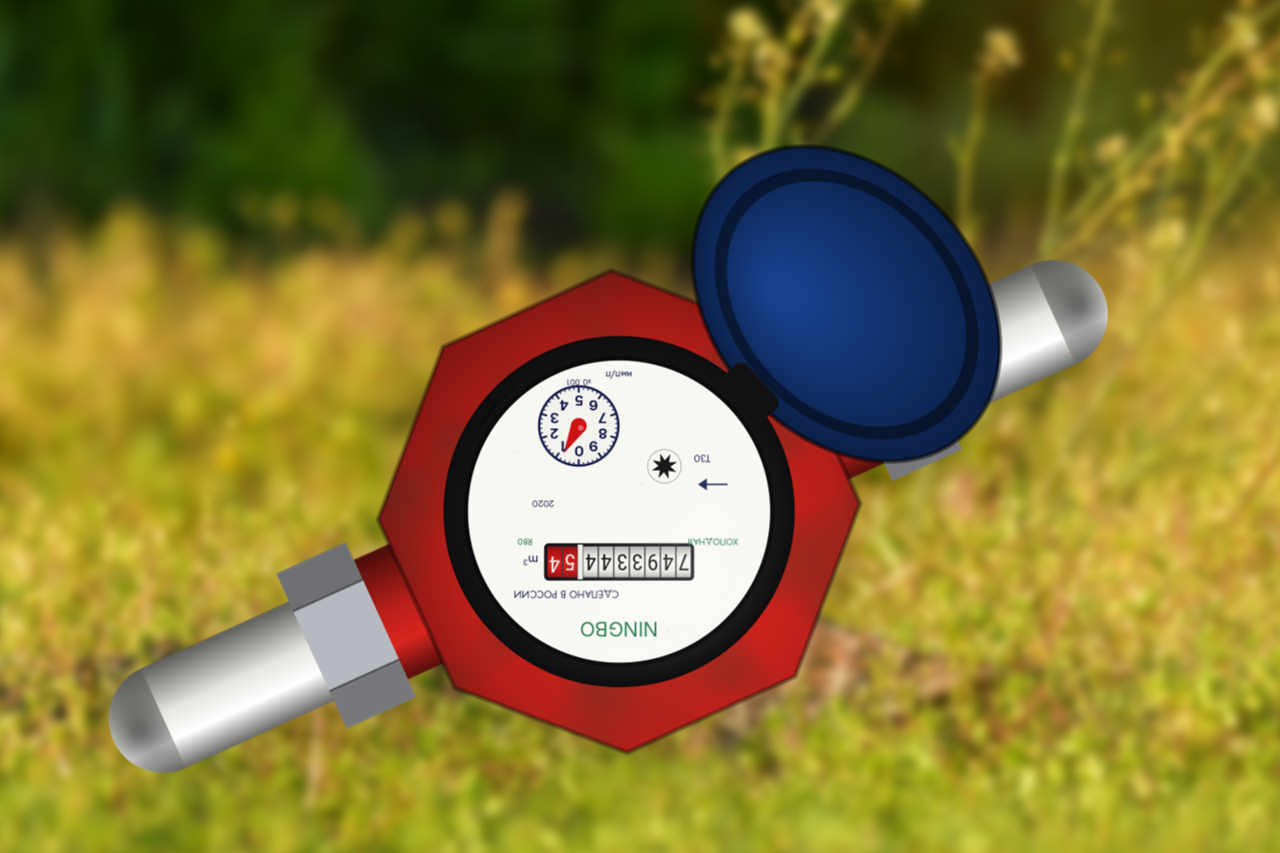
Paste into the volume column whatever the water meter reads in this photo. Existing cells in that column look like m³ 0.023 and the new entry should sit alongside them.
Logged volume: m³ 7493344.540
